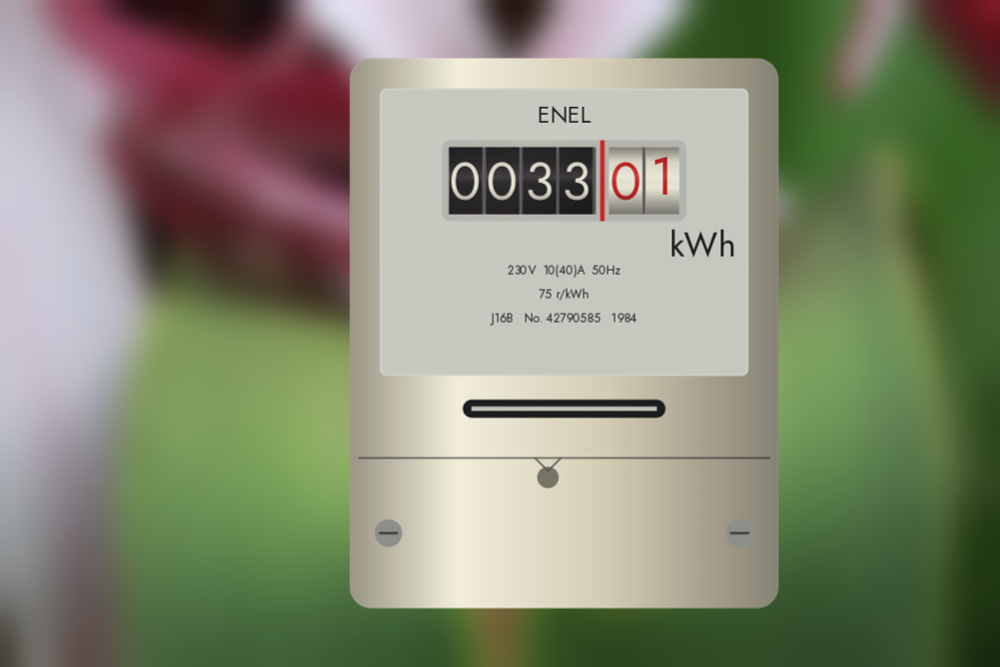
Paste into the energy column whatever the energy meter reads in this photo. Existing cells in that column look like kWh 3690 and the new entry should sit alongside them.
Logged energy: kWh 33.01
